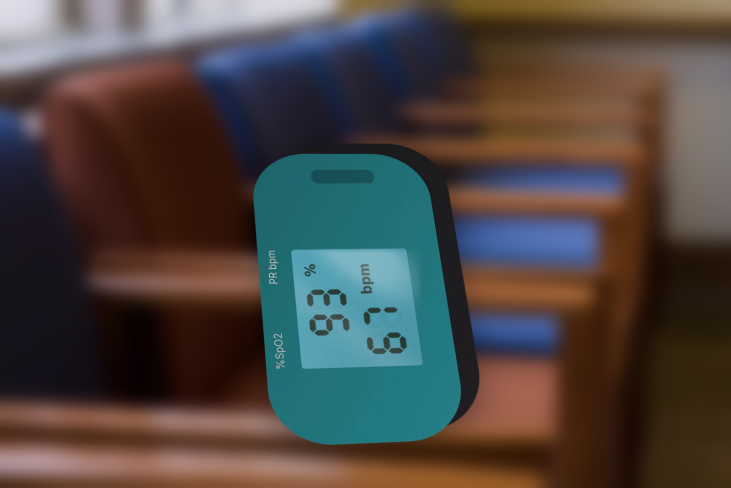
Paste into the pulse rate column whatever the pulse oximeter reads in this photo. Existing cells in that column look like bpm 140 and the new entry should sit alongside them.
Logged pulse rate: bpm 67
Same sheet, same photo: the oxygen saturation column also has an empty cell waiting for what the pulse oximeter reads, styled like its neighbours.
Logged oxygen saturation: % 93
